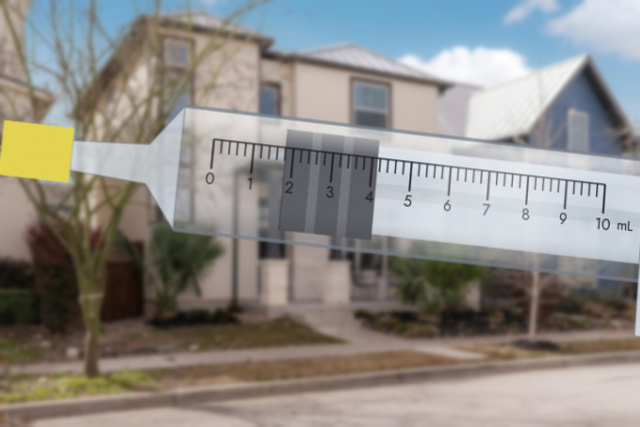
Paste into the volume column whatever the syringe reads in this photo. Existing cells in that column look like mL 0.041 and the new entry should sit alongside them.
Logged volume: mL 1.8
